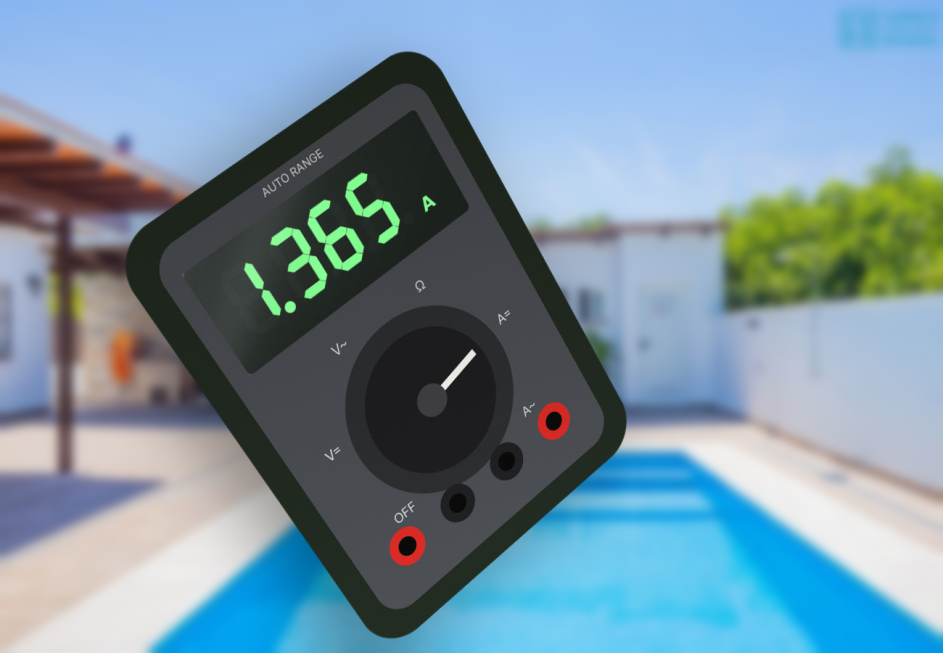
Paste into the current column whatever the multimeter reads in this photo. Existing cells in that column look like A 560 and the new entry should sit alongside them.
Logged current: A 1.365
